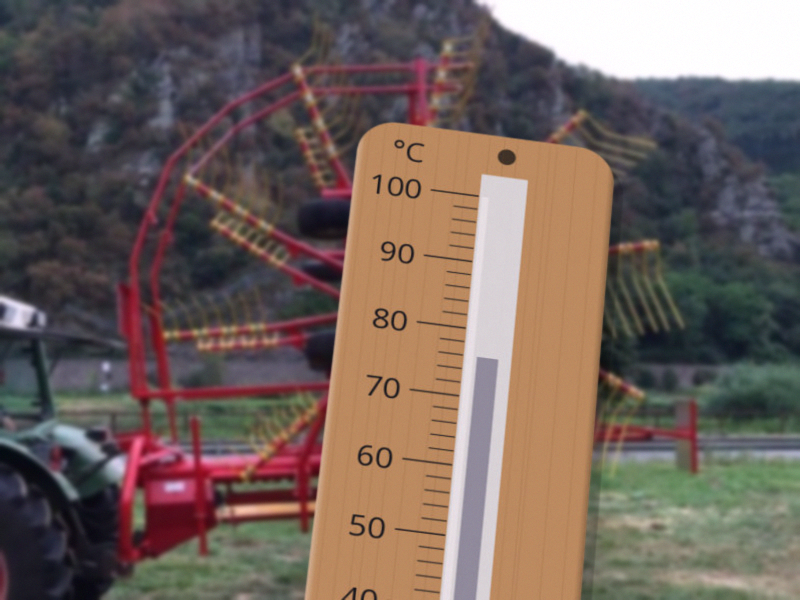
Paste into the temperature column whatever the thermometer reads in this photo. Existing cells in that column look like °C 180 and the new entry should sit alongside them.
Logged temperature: °C 76
